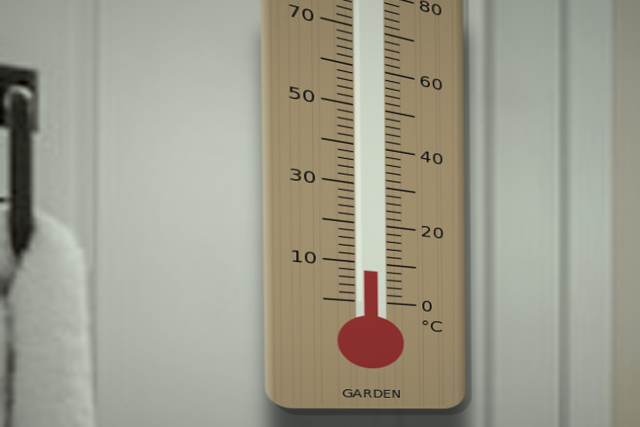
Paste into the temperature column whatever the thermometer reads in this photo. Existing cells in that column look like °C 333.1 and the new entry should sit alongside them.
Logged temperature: °C 8
